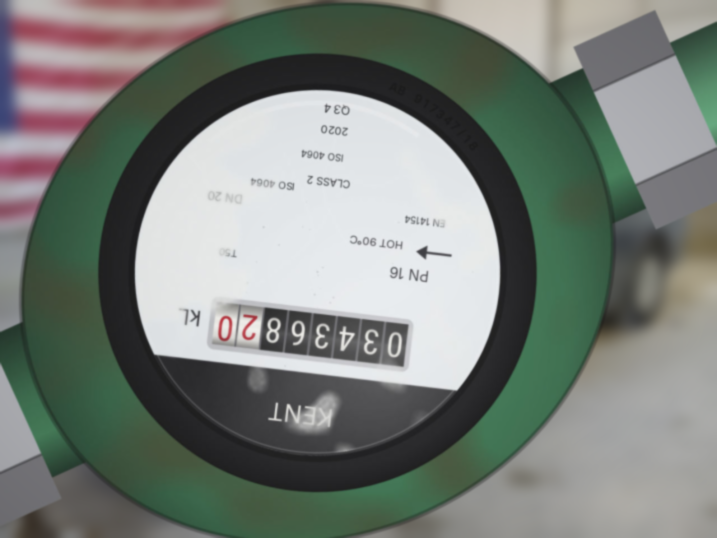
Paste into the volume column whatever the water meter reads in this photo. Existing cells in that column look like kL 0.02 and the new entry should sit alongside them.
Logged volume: kL 34368.20
